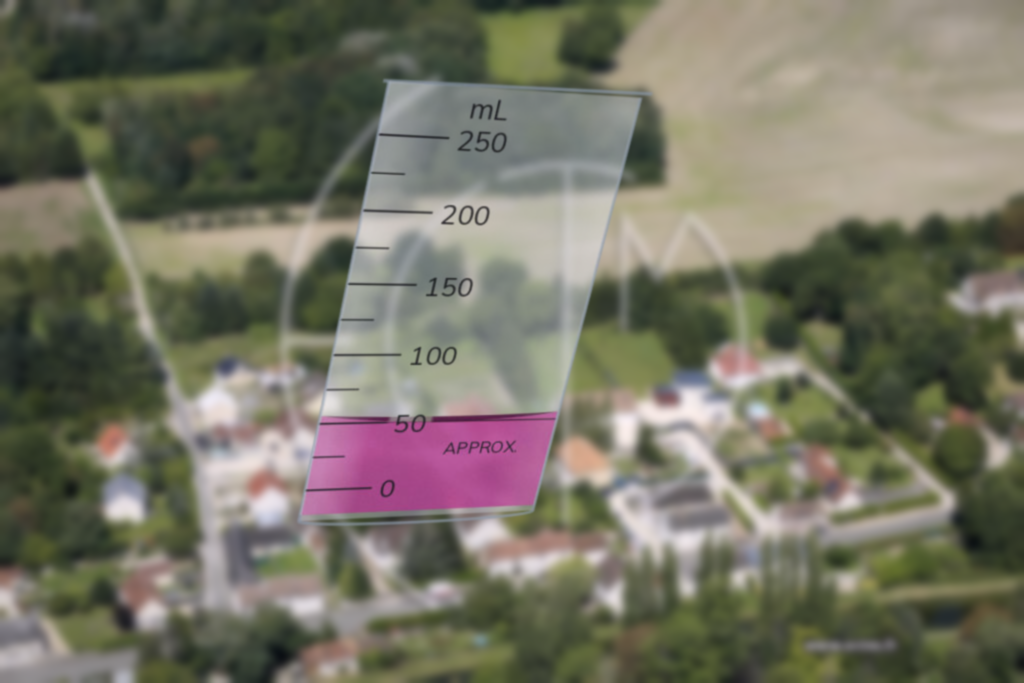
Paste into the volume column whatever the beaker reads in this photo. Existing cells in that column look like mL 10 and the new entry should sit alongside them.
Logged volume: mL 50
